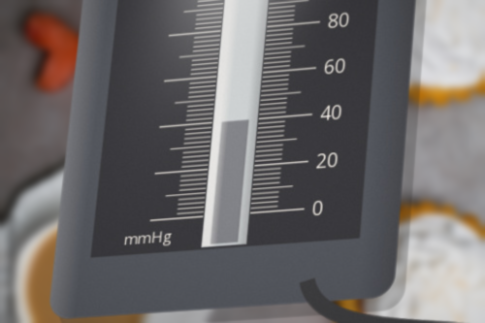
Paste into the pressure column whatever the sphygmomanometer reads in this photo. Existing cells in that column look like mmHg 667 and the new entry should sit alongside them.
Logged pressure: mmHg 40
